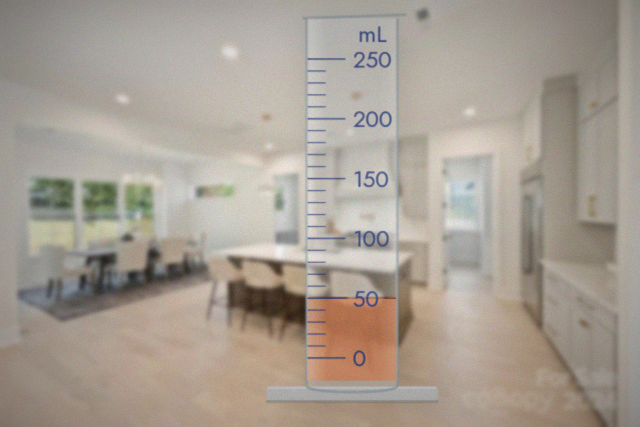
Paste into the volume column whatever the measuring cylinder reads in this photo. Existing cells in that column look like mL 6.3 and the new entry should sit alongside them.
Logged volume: mL 50
